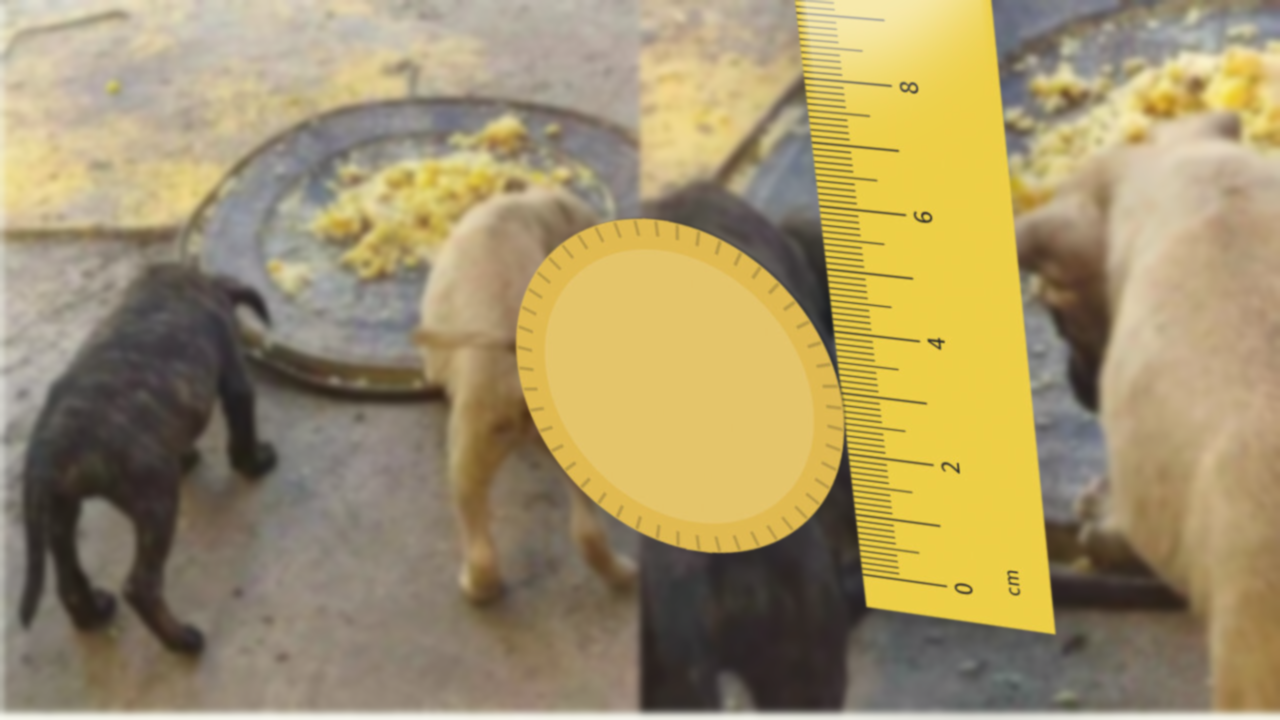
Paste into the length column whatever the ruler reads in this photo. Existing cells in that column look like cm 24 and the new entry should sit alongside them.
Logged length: cm 5.5
